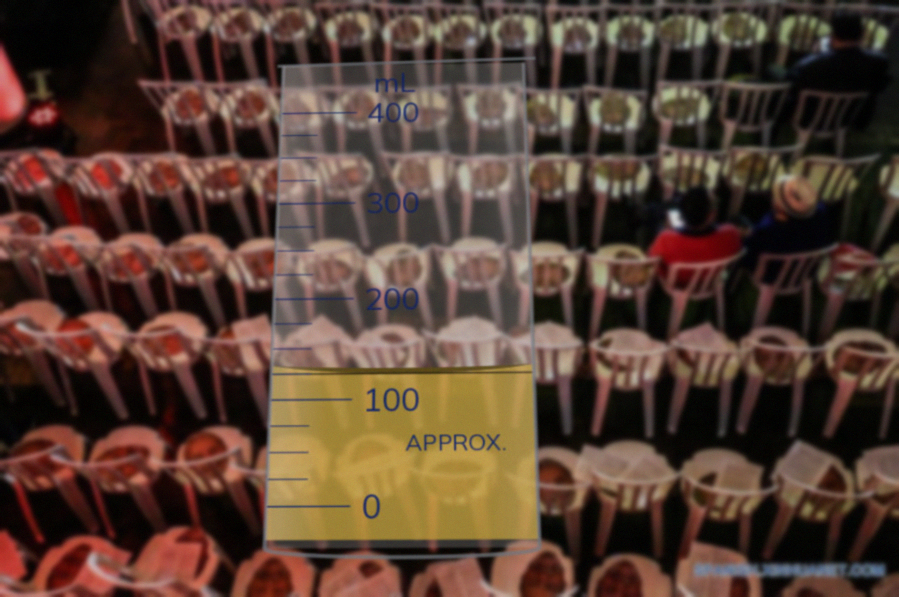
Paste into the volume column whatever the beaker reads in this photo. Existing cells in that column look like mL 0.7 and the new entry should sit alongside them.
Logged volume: mL 125
